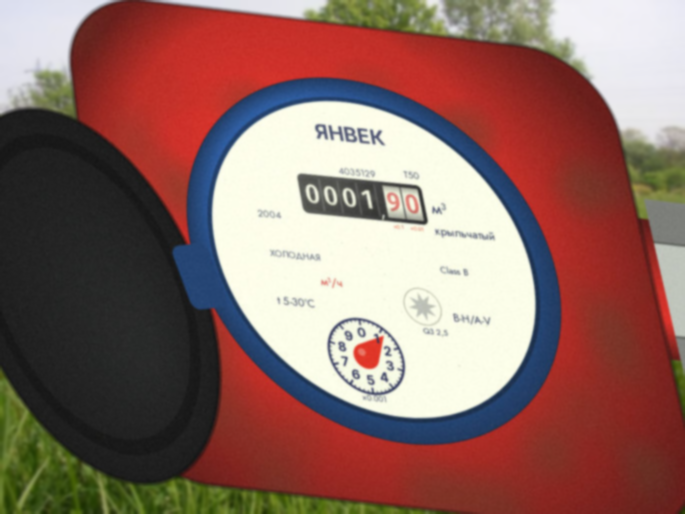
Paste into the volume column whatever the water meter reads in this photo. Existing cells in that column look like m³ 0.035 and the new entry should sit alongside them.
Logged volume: m³ 1.901
